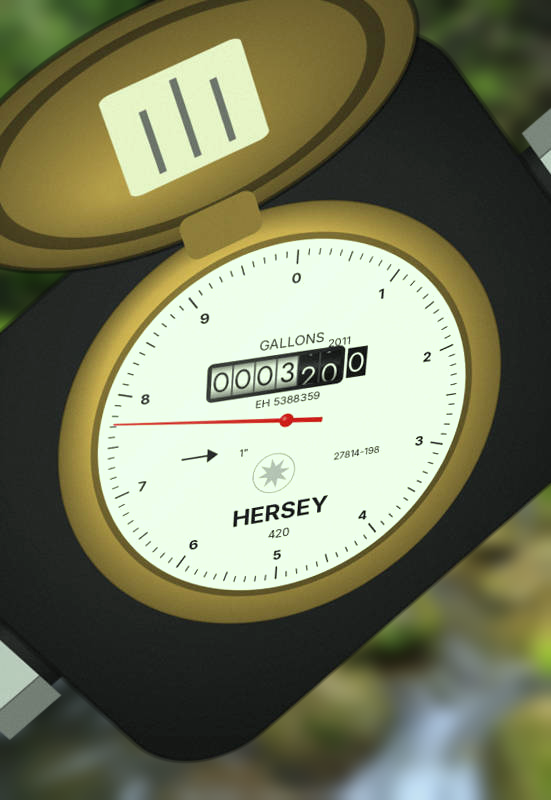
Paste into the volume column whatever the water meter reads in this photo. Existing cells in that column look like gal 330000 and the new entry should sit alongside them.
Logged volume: gal 3197.7
